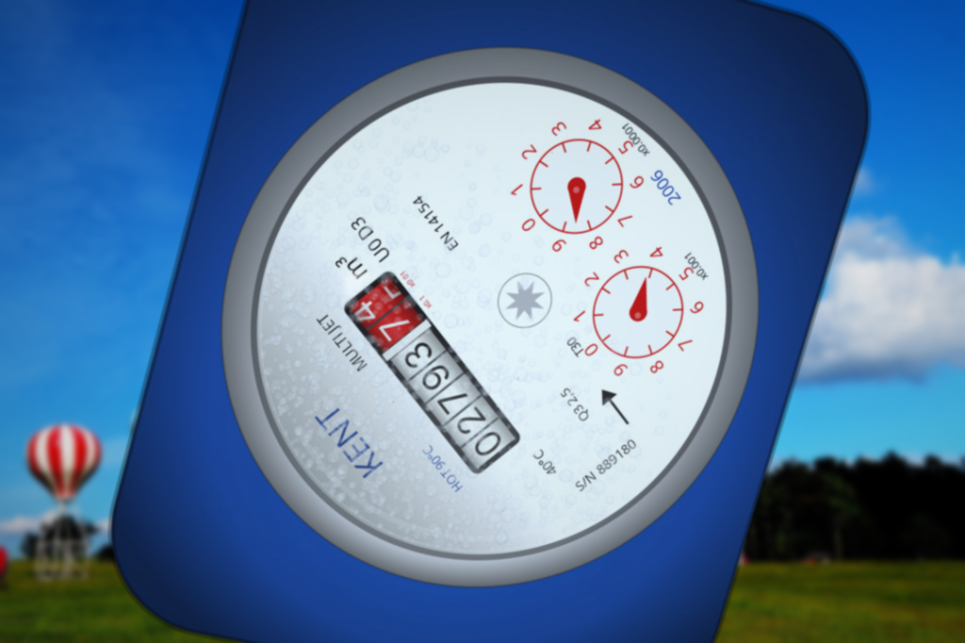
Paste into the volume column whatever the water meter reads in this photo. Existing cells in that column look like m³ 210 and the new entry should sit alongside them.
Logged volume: m³ 2793.7438
